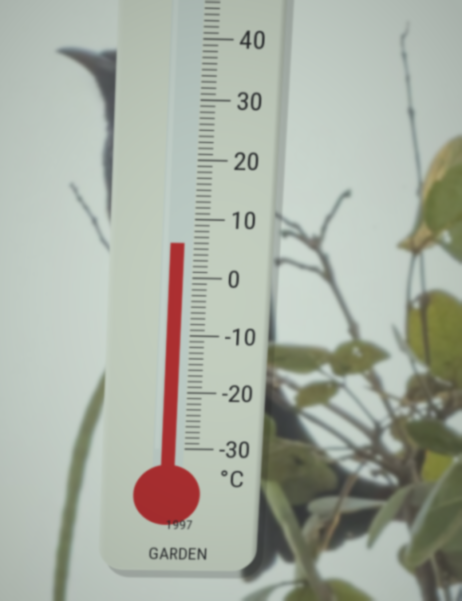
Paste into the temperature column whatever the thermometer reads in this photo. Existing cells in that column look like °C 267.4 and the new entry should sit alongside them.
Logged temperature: °C 6
